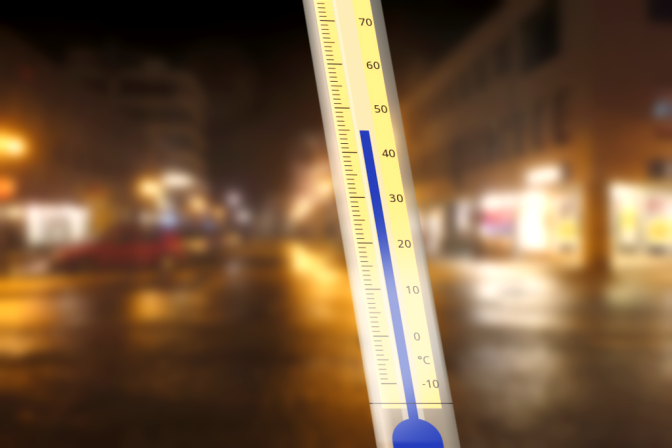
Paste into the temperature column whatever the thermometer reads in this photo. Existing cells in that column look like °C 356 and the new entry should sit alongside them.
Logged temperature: °C 45
